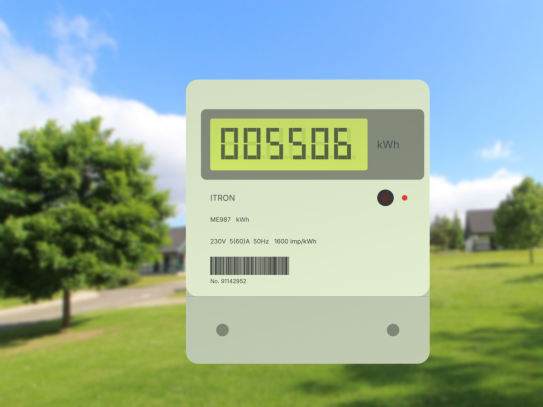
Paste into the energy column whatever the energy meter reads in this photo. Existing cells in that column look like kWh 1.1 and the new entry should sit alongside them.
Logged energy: kWh 5506
